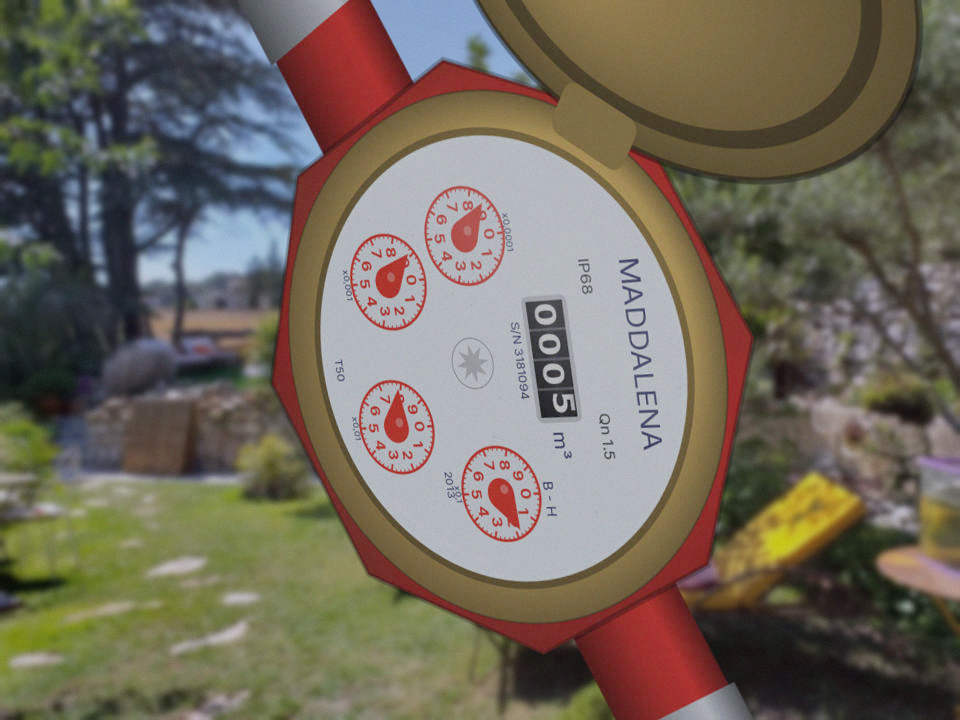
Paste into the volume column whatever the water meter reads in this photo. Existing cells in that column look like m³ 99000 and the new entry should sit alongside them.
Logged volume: m³ 5.1788
